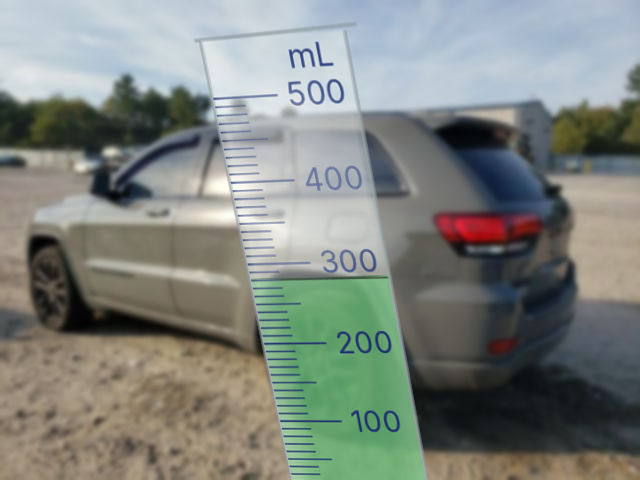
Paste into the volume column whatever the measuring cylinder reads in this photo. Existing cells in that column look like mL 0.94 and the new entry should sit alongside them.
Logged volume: mL 280
